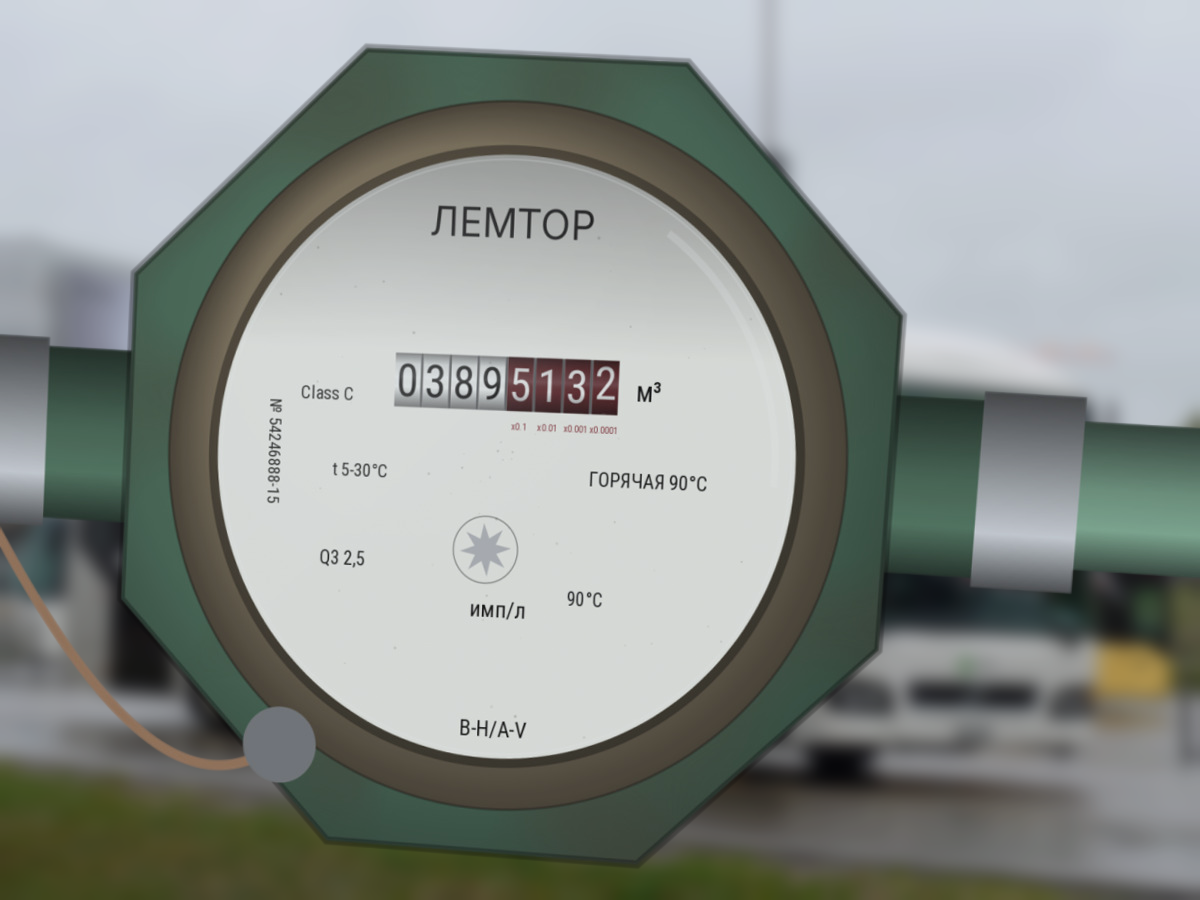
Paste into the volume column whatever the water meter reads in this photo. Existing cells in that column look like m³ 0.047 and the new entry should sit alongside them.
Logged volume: m³ 389.5132
